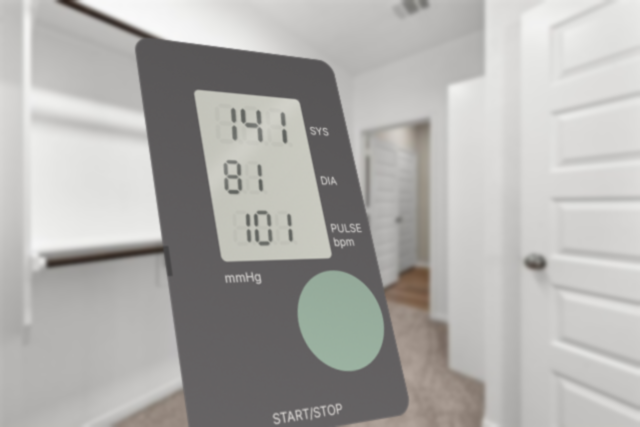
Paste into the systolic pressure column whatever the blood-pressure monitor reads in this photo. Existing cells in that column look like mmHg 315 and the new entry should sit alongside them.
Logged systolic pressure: mmHg 141
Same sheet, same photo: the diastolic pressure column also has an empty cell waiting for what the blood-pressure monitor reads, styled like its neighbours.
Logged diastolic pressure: mmHg 81
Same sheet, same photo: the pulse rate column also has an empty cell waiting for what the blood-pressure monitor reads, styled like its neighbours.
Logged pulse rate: bpm 101
